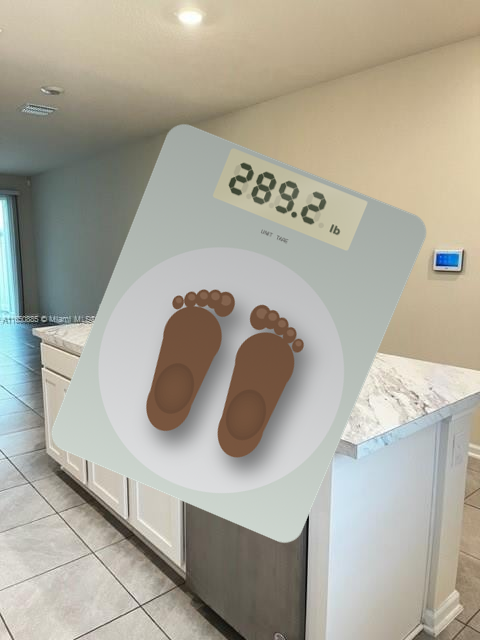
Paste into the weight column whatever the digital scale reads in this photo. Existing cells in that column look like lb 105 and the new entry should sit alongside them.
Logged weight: lb 289.2
